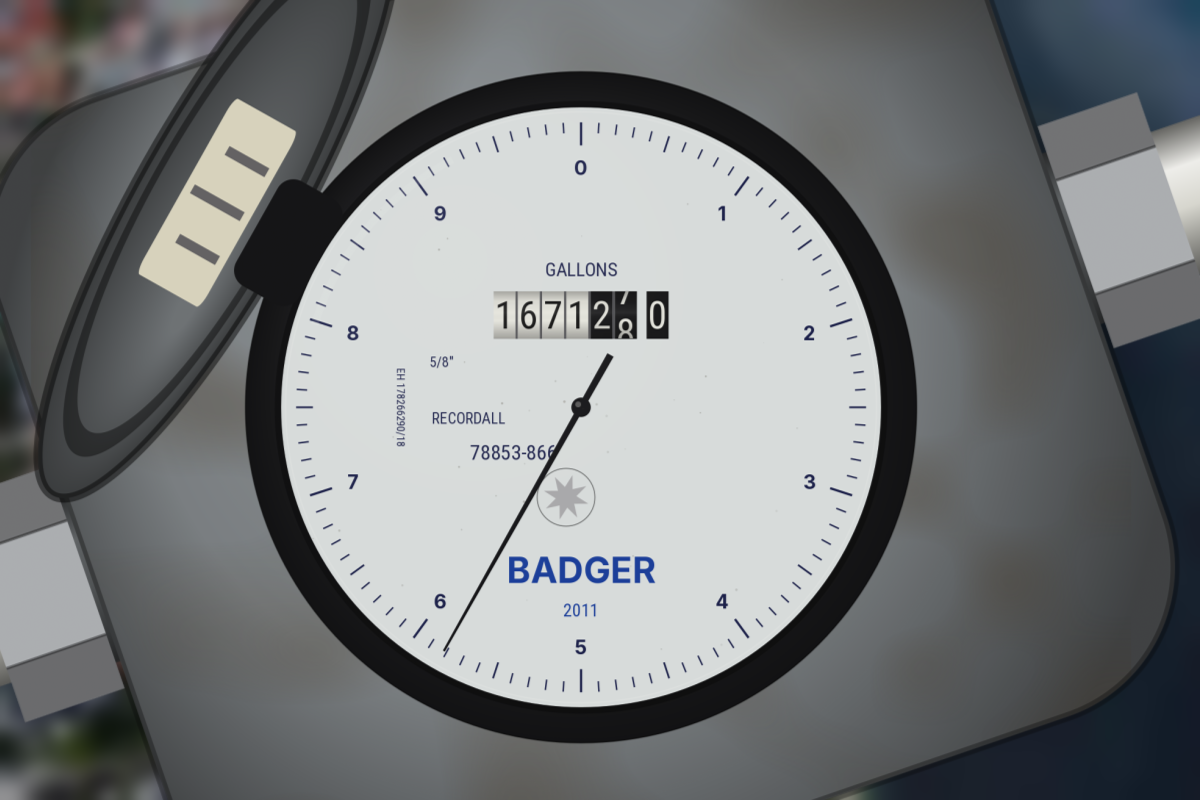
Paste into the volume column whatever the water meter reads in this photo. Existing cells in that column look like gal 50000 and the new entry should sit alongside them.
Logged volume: gal 1671275.8
